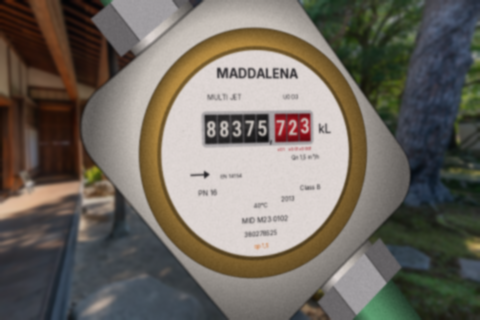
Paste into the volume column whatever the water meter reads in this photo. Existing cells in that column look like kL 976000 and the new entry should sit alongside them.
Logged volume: kL 88375.723
